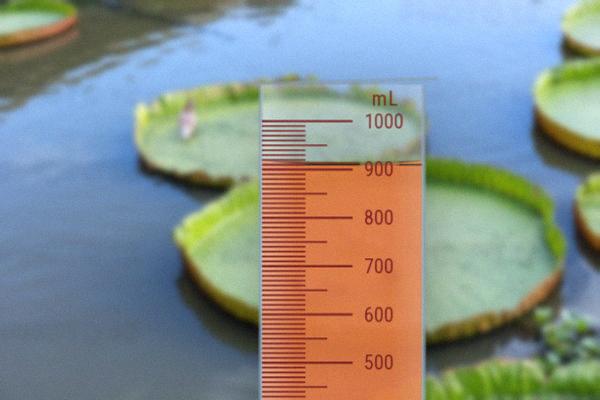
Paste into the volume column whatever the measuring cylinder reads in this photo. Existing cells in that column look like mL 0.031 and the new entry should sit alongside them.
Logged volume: mL 910
